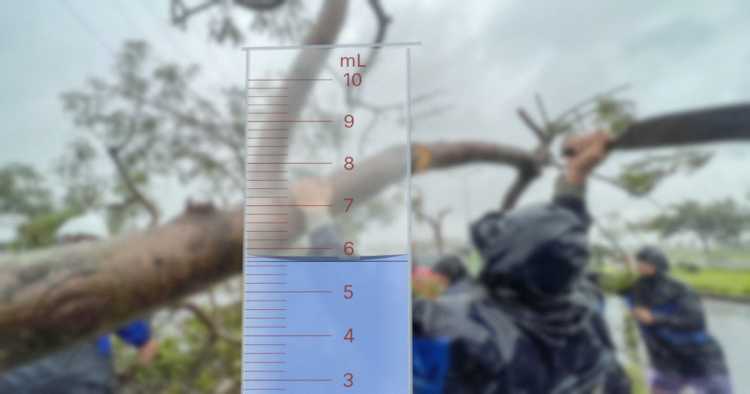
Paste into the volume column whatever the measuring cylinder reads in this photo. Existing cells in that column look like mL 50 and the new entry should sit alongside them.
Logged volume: mL 5.7
